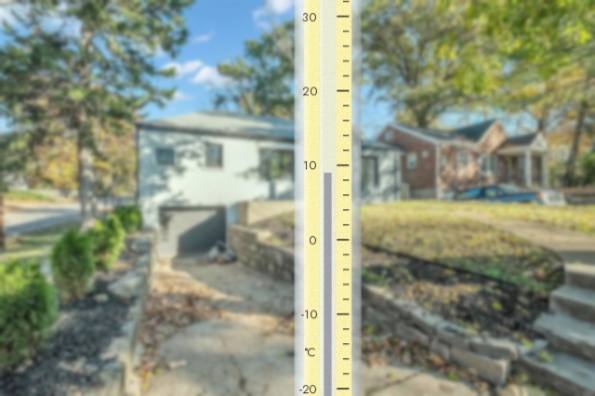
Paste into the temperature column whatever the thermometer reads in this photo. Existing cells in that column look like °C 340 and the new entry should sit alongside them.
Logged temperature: °C 9
